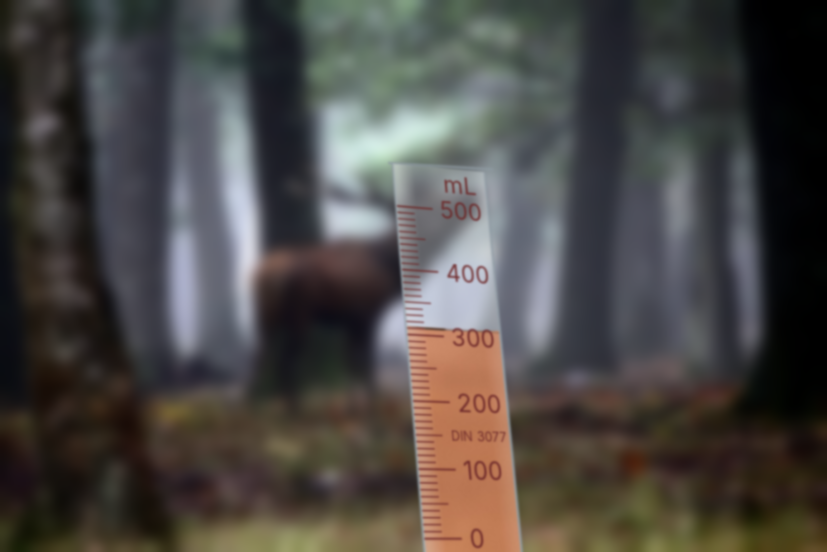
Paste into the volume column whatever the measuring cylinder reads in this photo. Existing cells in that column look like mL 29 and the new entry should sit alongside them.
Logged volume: mL 310
